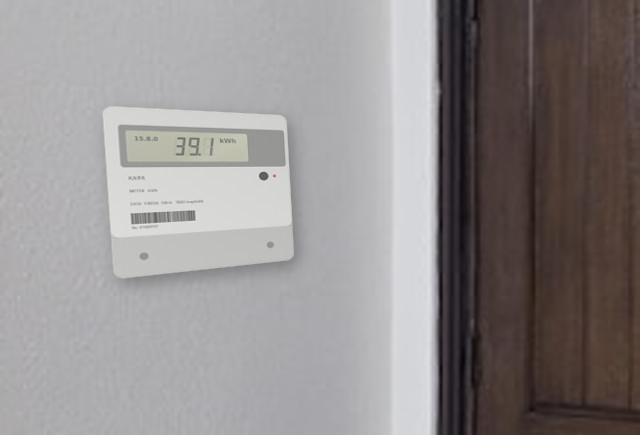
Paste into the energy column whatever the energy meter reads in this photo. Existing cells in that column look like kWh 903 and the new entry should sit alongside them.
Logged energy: kWh 39.1
